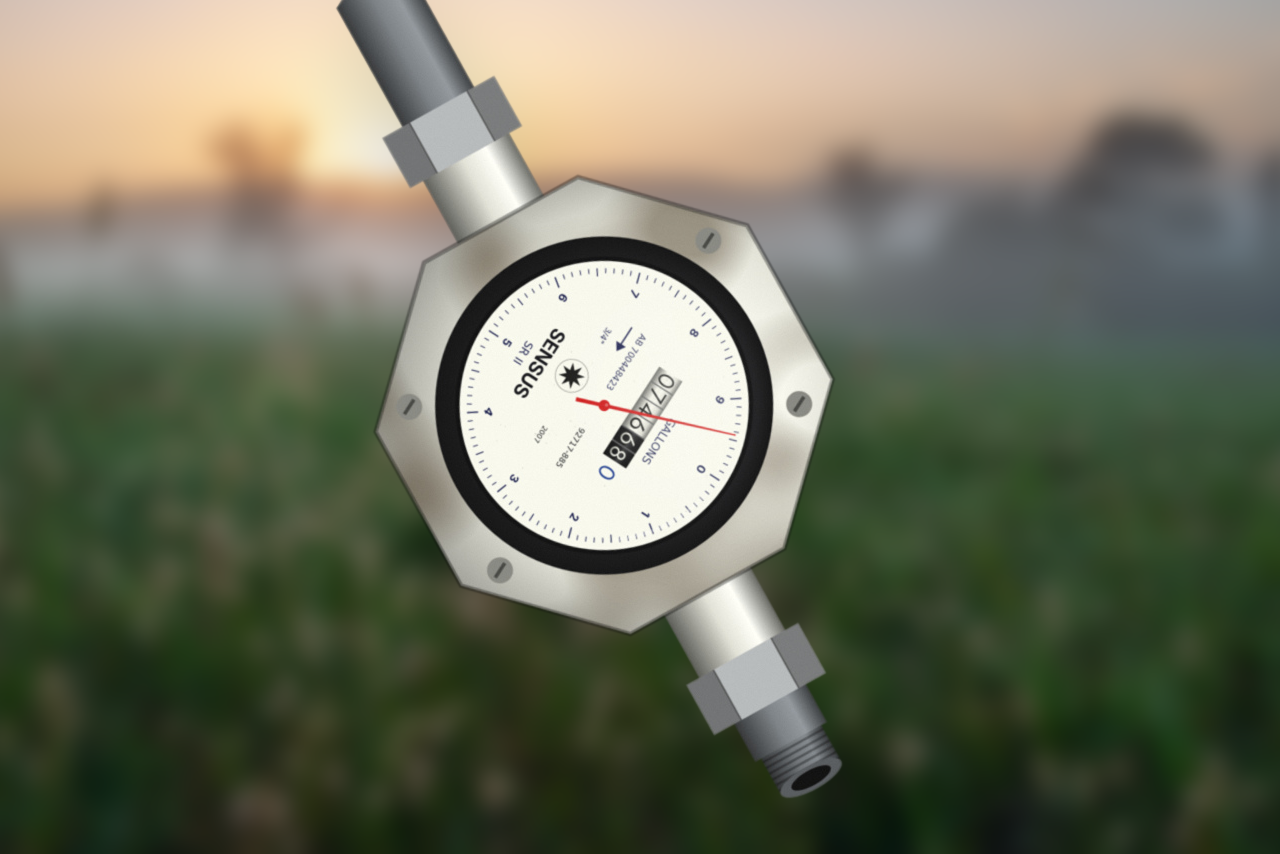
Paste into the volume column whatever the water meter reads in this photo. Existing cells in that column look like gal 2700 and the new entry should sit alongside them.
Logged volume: gal 746679.4
